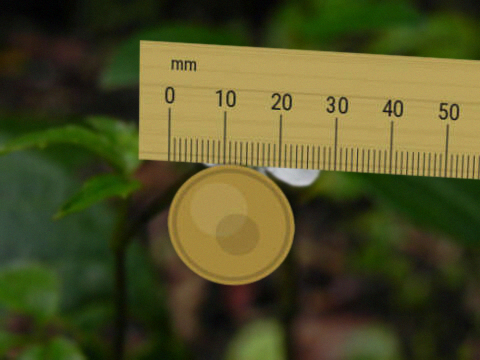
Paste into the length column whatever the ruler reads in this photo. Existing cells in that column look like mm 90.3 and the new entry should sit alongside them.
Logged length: mm 23
